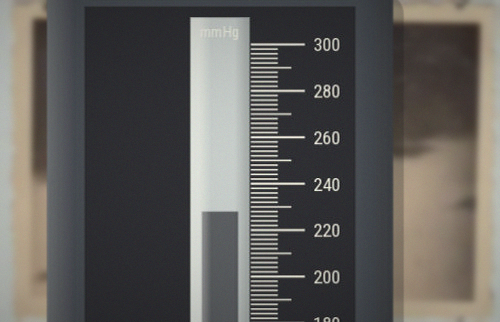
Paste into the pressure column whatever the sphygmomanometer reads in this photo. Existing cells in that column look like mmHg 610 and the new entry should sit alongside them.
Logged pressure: mmHg 228
